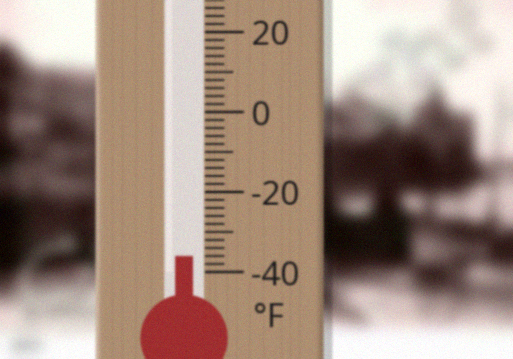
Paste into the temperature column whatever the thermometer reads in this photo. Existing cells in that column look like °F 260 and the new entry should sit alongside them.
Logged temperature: °F -36
